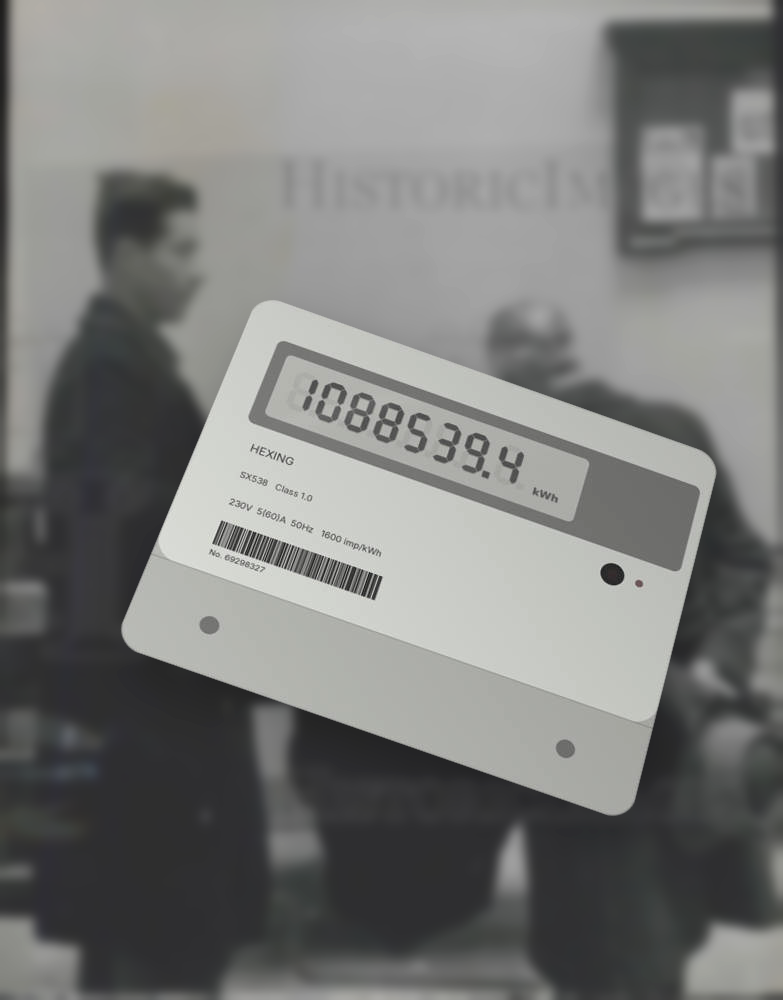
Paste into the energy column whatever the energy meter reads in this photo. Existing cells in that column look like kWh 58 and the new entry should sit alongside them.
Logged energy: kWh 1088539.4
